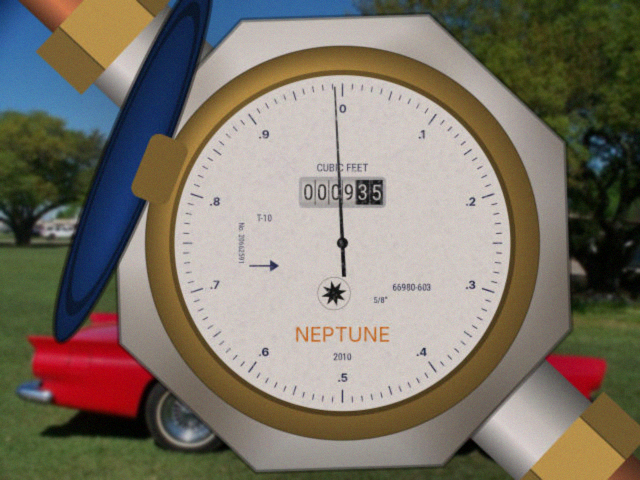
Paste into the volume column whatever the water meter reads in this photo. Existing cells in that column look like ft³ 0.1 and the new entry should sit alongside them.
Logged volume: ft³ 934.99
